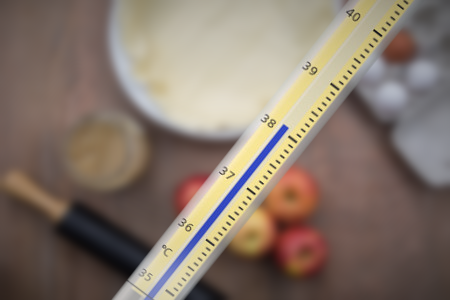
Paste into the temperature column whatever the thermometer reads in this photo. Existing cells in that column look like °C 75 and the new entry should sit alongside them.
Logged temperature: °C 38.1
